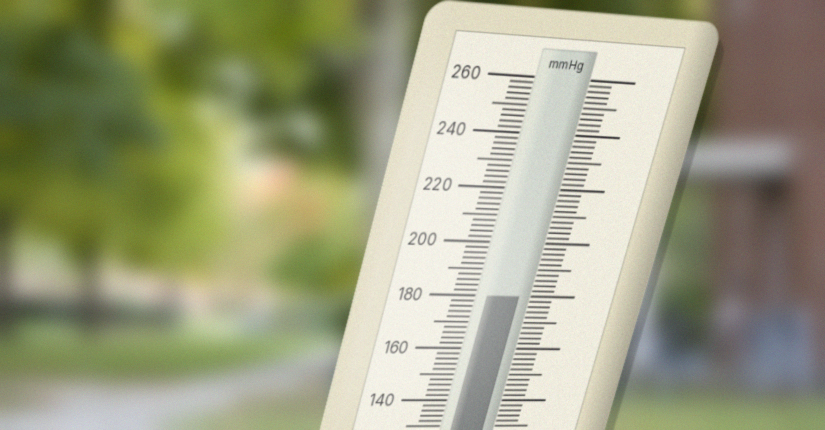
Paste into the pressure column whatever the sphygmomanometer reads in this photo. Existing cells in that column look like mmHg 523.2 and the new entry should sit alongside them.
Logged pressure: mmHg 180
